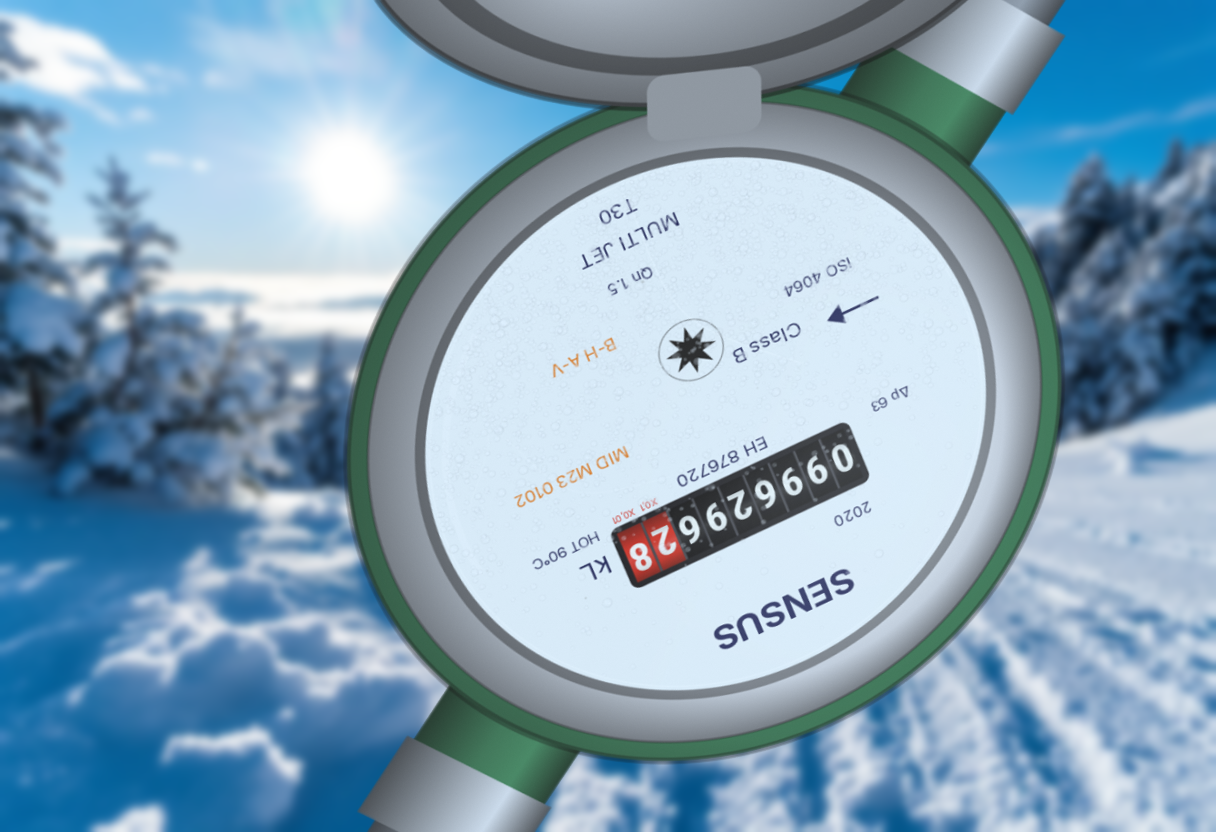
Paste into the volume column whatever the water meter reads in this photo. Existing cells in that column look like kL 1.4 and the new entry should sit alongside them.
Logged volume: kL 996296.28
